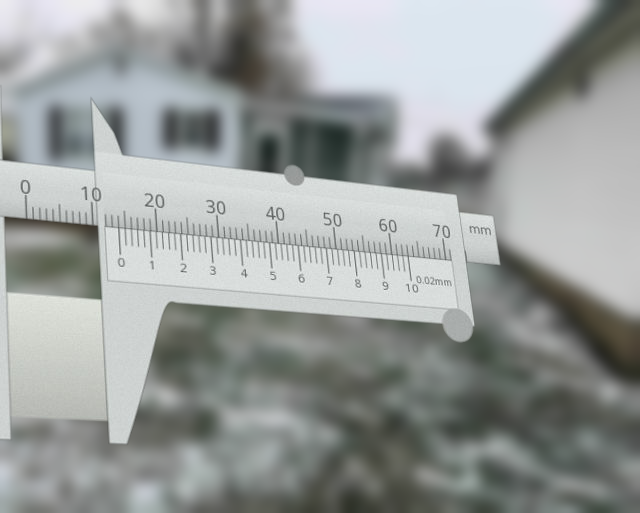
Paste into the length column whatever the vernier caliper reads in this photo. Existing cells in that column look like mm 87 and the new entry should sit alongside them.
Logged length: mm 14.0
